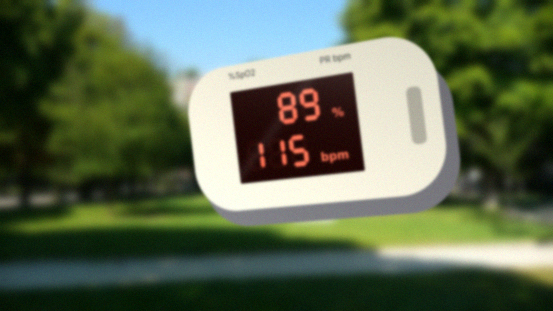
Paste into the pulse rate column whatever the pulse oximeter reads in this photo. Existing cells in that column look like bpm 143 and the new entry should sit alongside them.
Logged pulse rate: bpm 115
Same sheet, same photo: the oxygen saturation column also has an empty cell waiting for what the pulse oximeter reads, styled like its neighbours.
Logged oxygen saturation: % 89
